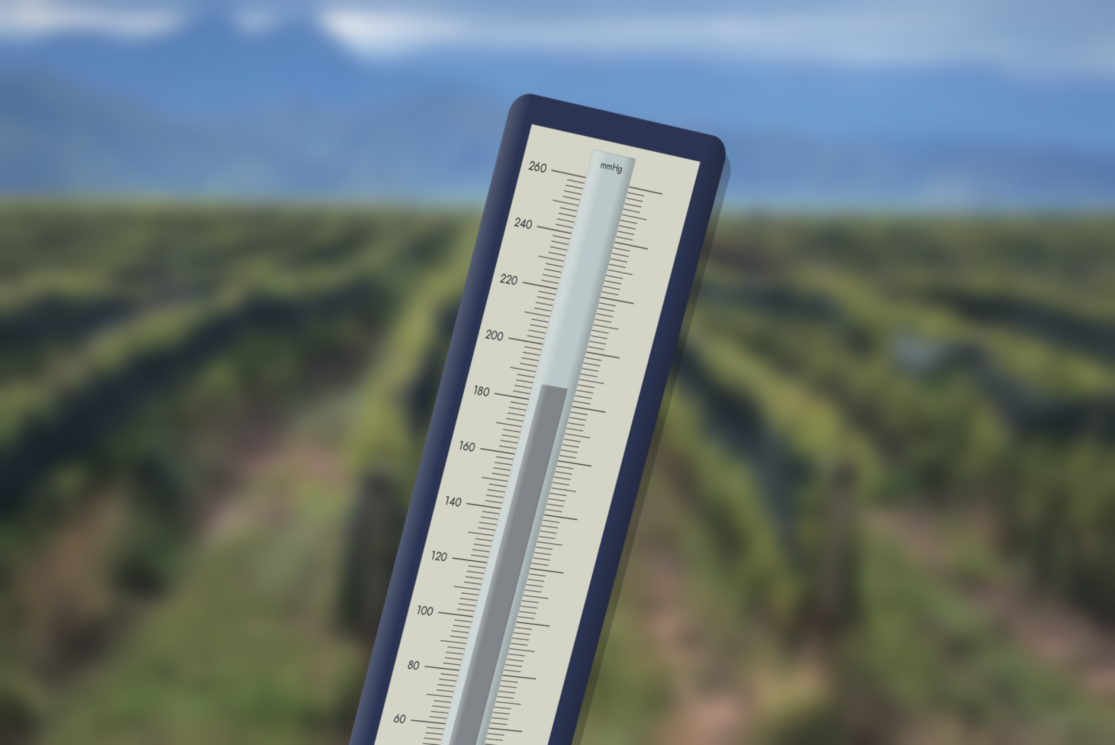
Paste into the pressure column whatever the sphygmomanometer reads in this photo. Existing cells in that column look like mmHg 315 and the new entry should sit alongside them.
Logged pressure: mmHg 186
